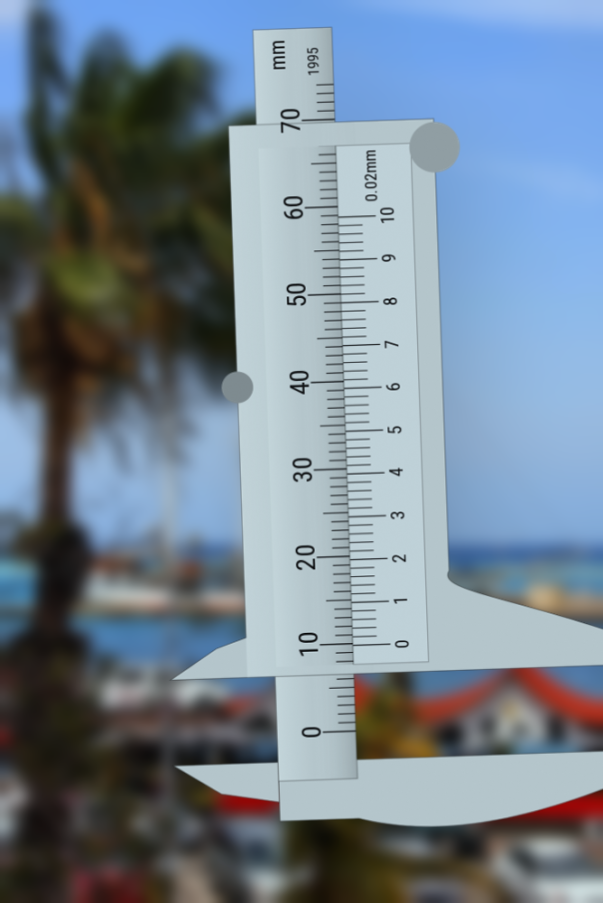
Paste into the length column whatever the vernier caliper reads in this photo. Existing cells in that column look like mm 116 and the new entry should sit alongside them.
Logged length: mm 9.8
